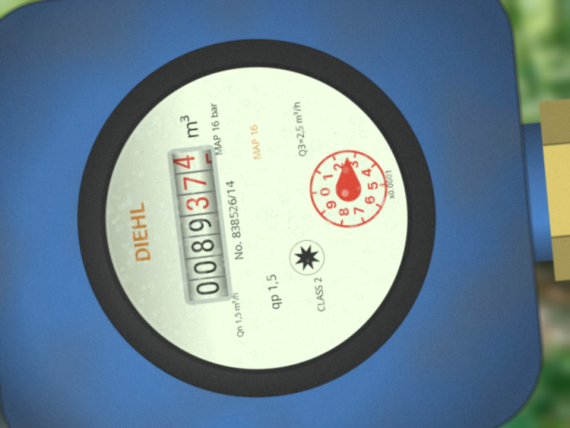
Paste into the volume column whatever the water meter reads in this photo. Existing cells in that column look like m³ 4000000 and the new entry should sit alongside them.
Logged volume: m³ 89.3742
